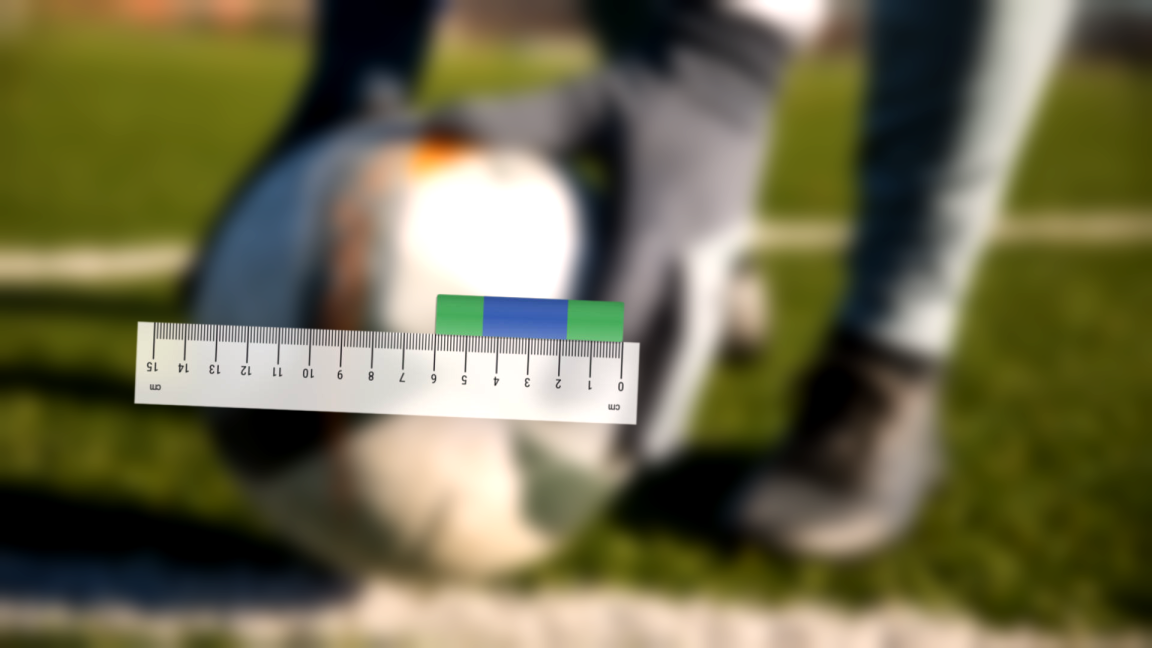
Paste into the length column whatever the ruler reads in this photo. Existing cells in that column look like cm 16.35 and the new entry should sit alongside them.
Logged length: cm 6
